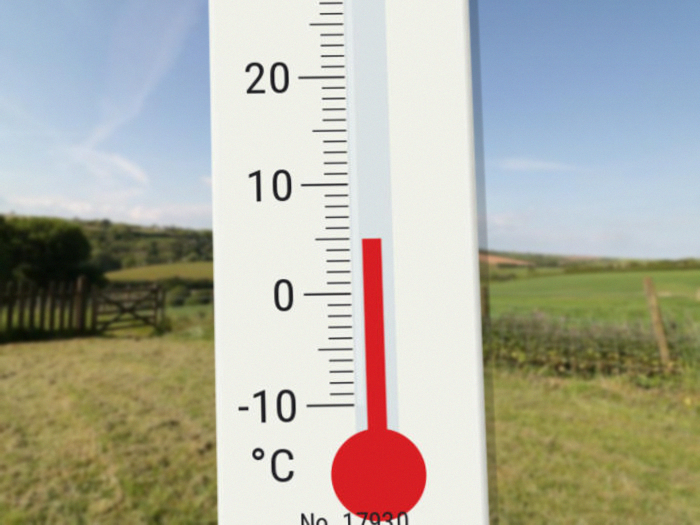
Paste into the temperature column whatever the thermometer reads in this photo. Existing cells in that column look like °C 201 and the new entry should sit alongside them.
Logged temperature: °C 5
